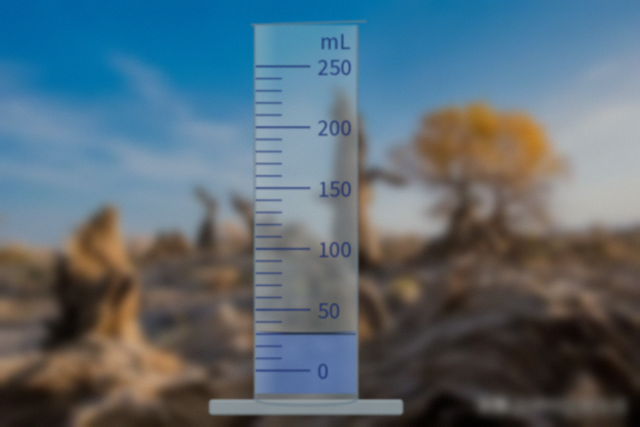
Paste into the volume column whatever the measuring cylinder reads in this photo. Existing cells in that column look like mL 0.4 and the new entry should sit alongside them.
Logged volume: mL 30
